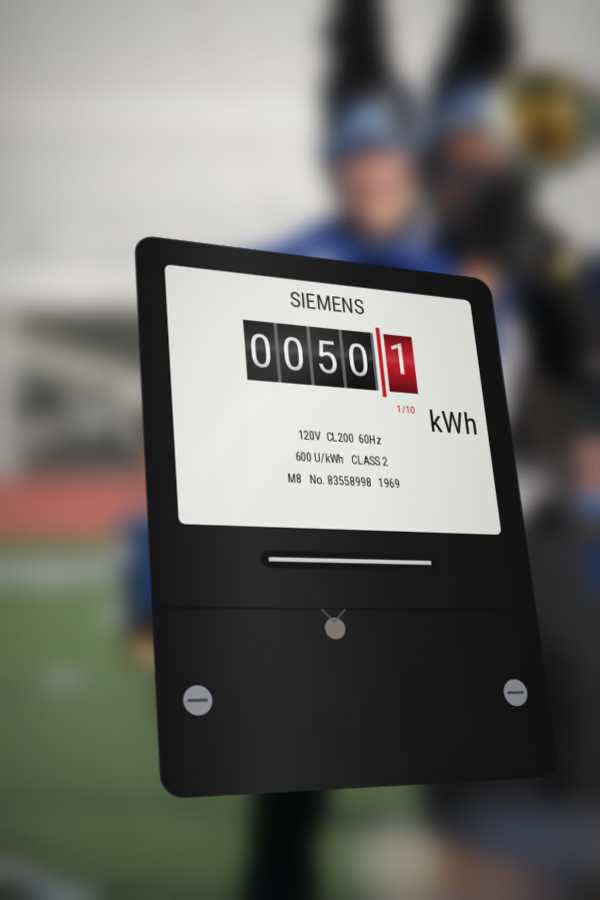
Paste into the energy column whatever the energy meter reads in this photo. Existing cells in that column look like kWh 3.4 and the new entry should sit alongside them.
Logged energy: kWh 50.1
